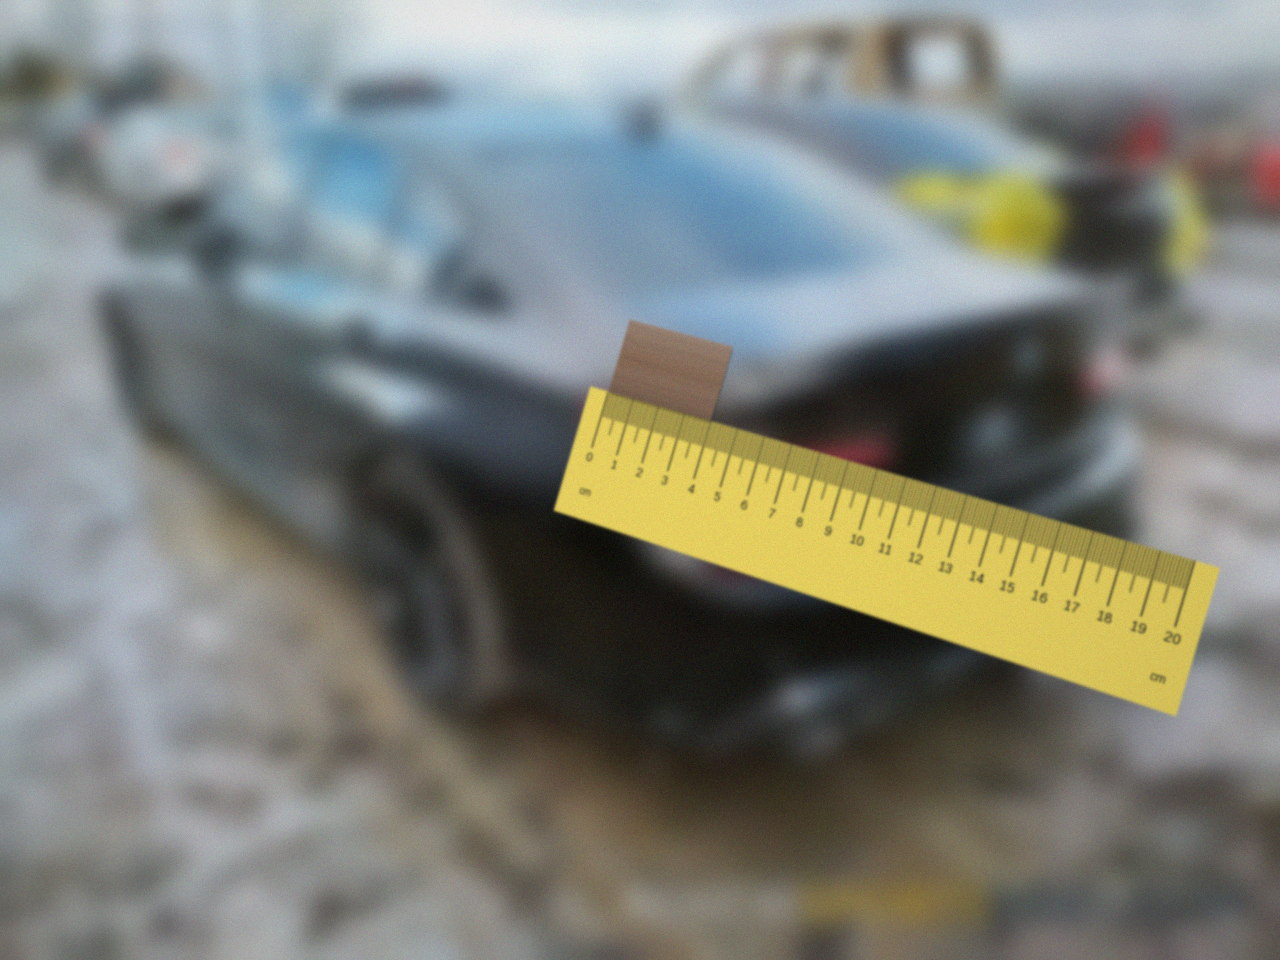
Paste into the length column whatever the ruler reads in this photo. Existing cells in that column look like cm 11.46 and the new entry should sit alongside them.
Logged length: cm 4
